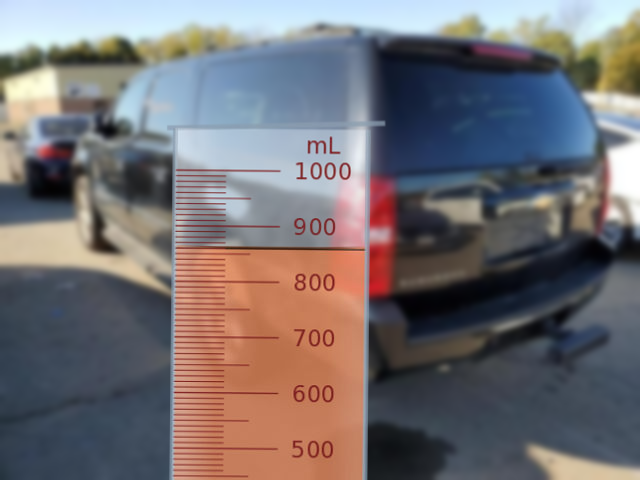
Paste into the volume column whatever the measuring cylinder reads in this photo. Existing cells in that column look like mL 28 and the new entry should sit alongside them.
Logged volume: mL 860
